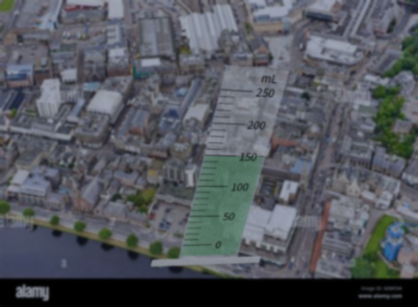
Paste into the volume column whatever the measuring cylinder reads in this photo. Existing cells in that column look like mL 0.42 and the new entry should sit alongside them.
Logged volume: mL 150
